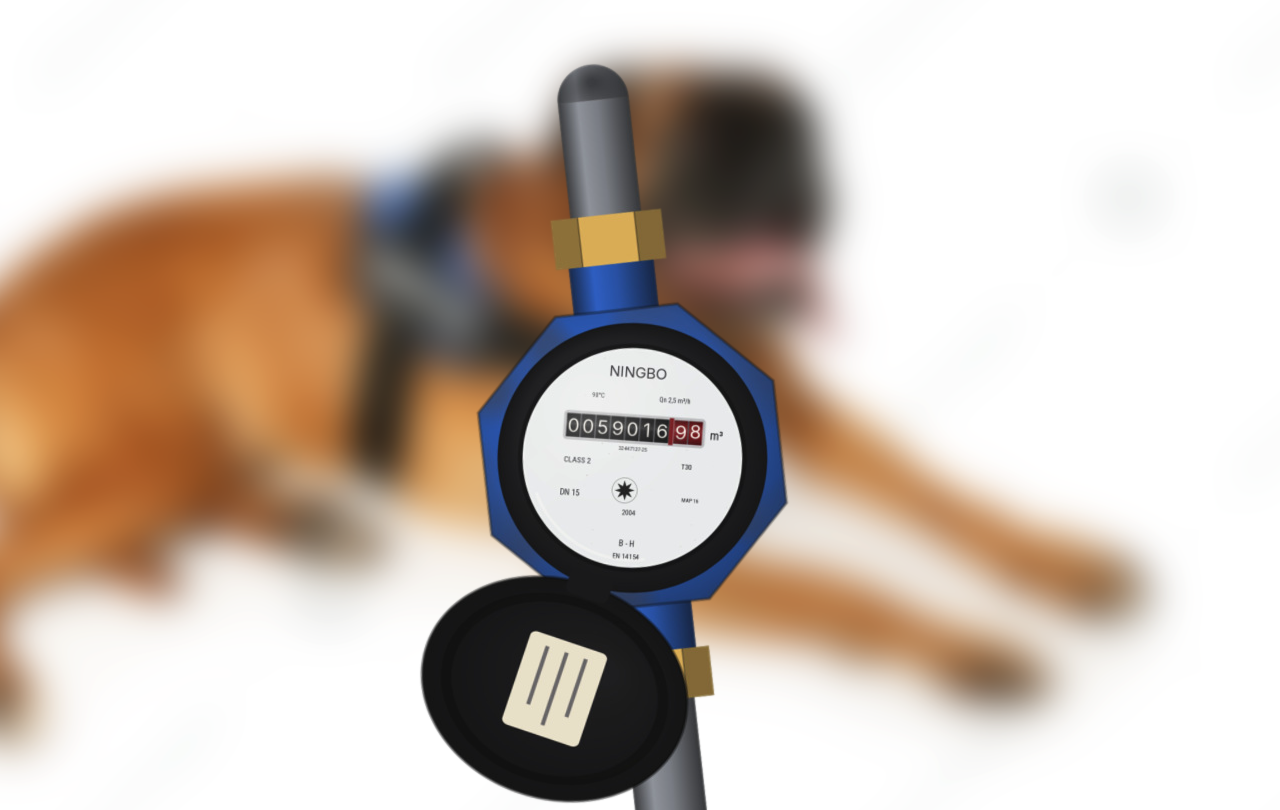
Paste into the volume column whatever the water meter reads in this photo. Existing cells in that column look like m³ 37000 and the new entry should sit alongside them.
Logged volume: m³ 59016.98
